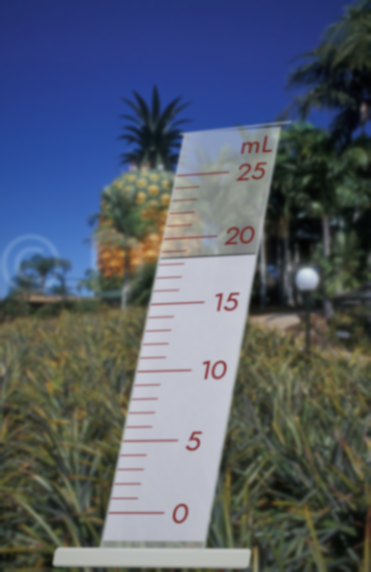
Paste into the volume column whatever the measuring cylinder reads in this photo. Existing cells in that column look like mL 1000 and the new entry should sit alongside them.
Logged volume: mL 18.5
